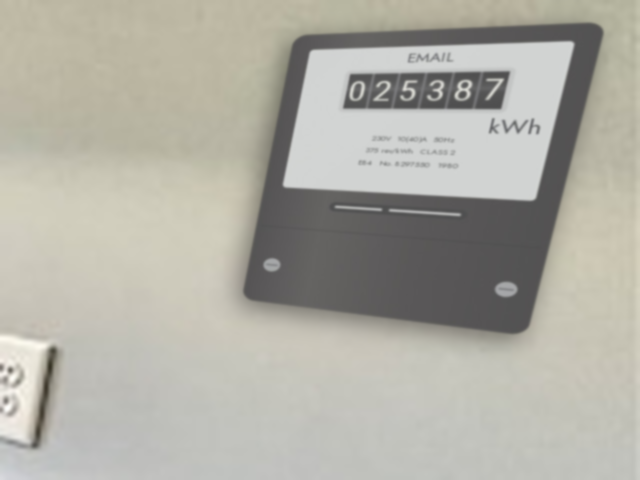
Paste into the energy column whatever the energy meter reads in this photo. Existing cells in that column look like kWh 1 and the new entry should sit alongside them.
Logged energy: kWh 25387
